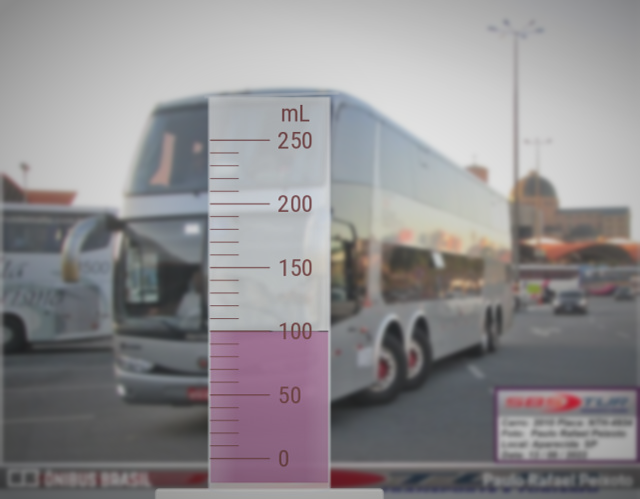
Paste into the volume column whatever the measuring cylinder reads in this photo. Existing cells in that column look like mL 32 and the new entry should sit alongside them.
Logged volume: mL 100
